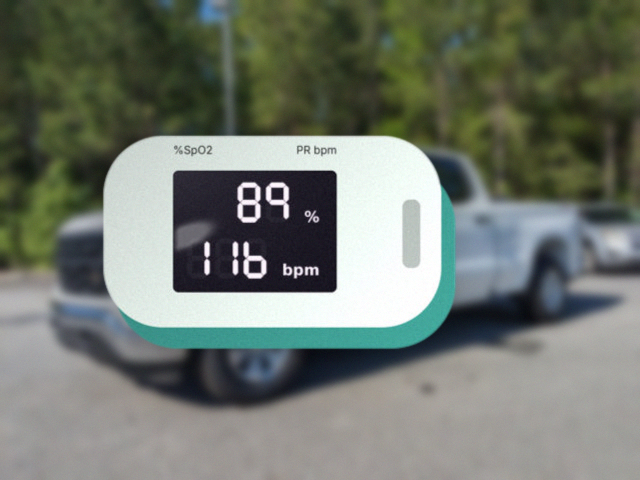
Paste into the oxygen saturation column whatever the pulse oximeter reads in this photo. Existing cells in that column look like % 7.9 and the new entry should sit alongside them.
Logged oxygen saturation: % 89
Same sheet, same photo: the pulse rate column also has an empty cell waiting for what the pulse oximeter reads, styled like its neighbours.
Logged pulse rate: bpm 116
